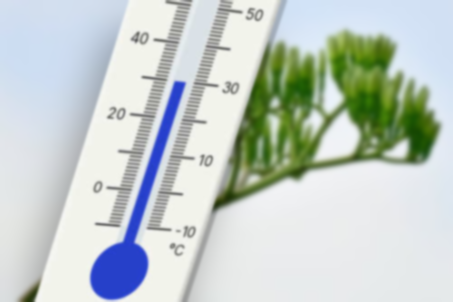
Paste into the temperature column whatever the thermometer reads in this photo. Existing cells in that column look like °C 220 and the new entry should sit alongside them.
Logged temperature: °C 30
